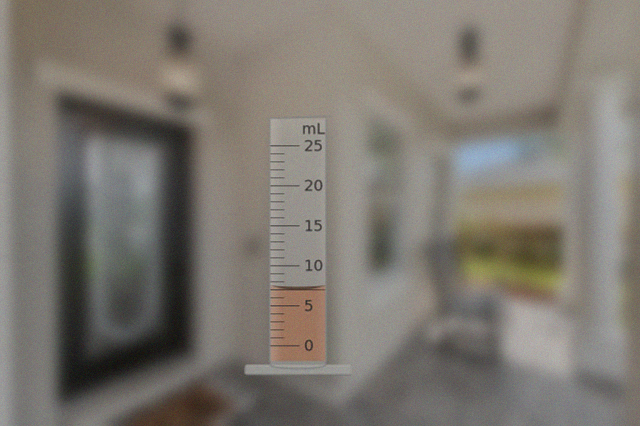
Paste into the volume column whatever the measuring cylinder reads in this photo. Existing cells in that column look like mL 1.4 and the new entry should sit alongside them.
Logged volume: mL 7
